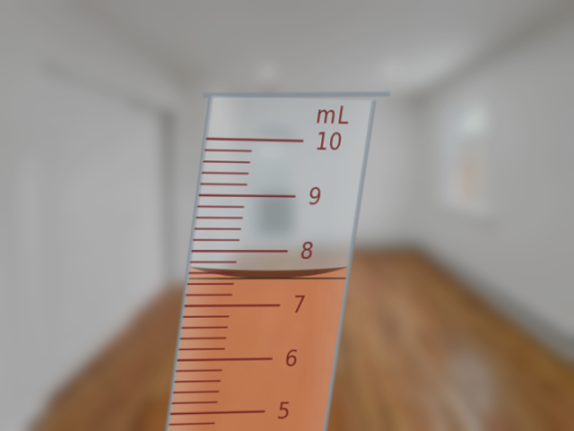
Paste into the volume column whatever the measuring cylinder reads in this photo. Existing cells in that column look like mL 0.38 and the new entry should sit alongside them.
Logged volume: mL 7.5
